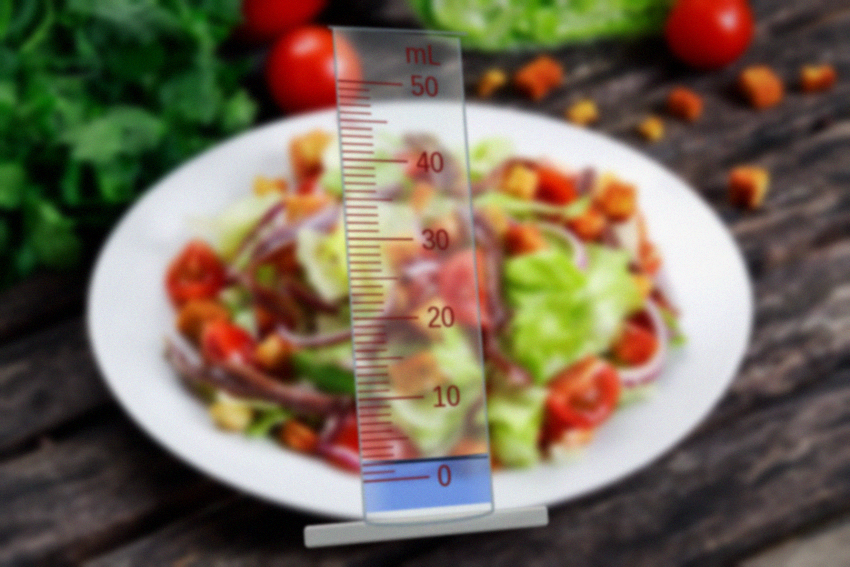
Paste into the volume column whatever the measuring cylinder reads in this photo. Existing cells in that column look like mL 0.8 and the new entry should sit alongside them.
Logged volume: mL 2
